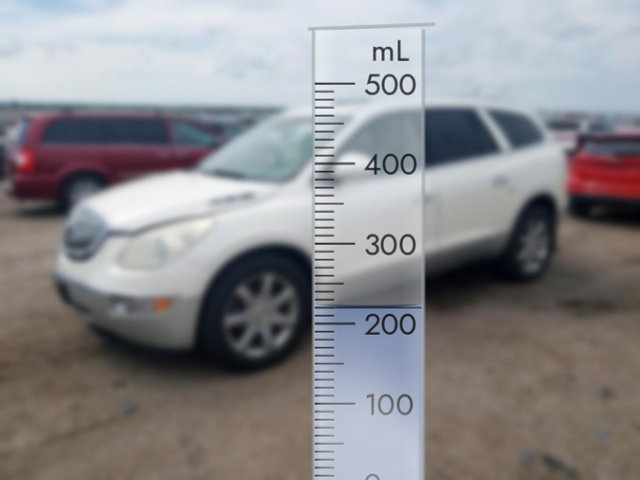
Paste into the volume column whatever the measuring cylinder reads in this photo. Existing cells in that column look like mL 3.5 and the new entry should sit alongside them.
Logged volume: mL 220
